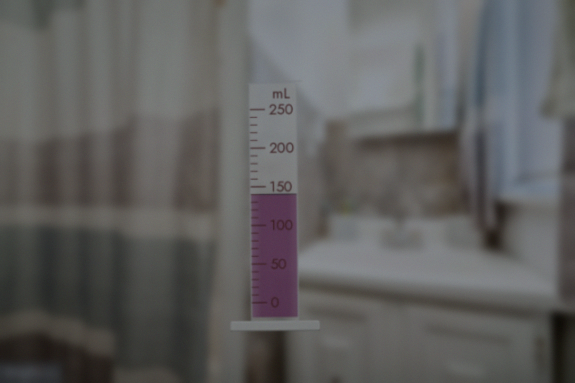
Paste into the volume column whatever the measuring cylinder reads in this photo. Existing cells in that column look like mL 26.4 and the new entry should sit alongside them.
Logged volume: mL 140
